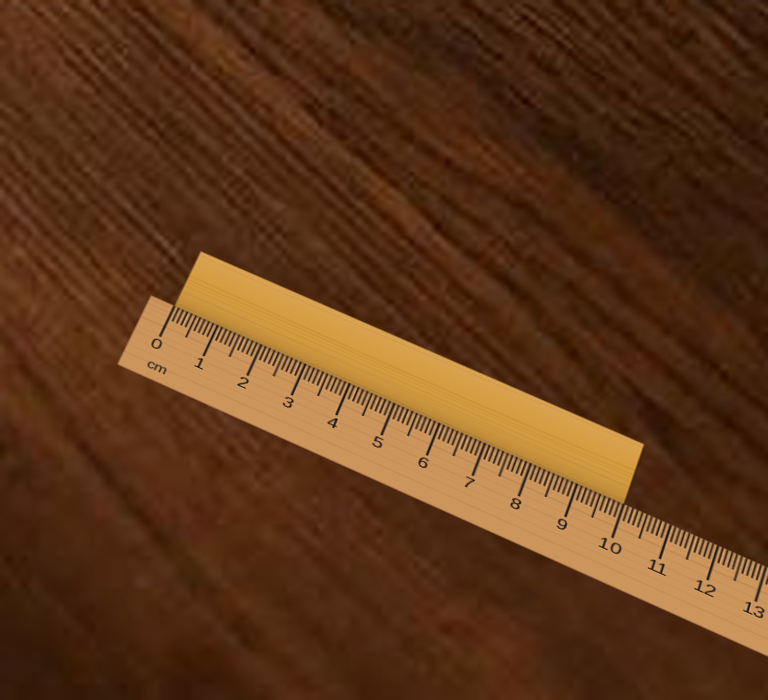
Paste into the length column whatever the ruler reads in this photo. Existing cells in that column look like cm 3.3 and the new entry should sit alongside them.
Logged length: cm 10
